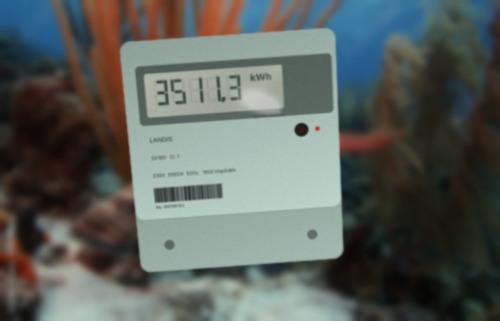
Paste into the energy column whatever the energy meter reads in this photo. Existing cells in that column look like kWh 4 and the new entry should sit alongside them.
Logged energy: kWh 3511.3
